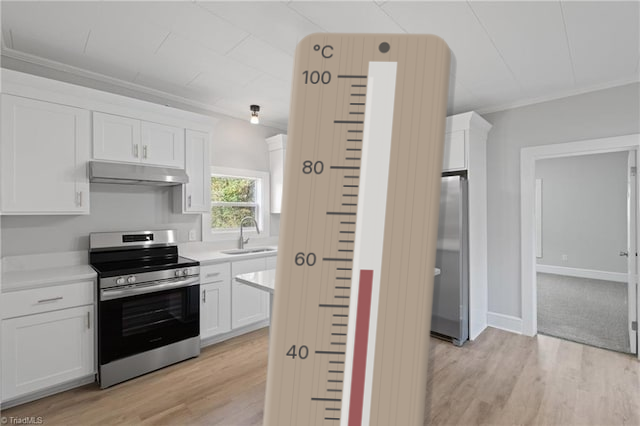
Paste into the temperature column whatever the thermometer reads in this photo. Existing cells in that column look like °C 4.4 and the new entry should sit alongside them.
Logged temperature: °C 58
